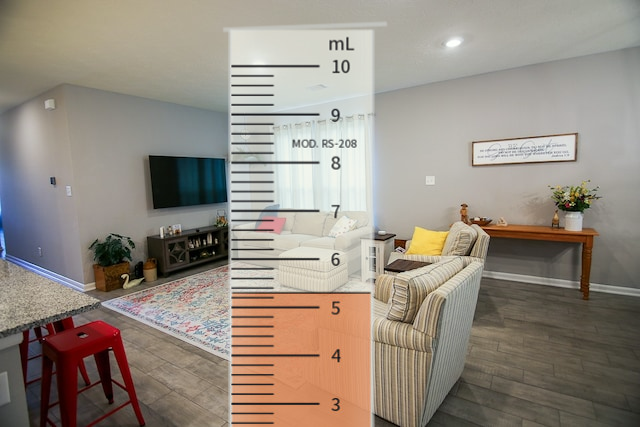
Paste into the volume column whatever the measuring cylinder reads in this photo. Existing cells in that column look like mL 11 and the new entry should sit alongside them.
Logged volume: mL 5.3
